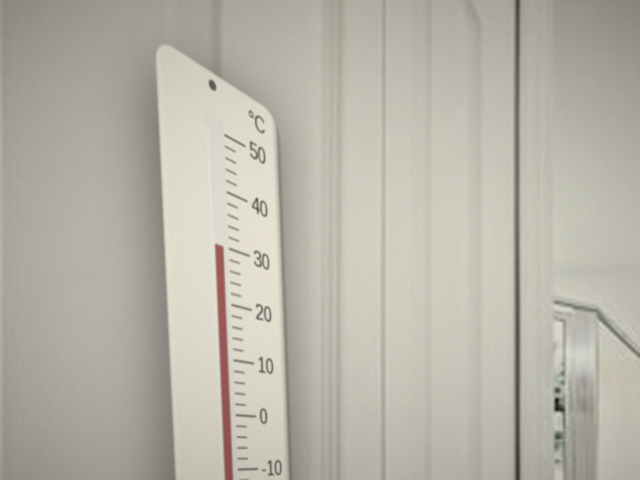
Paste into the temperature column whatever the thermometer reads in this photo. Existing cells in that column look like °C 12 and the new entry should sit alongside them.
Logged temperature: °C 30
